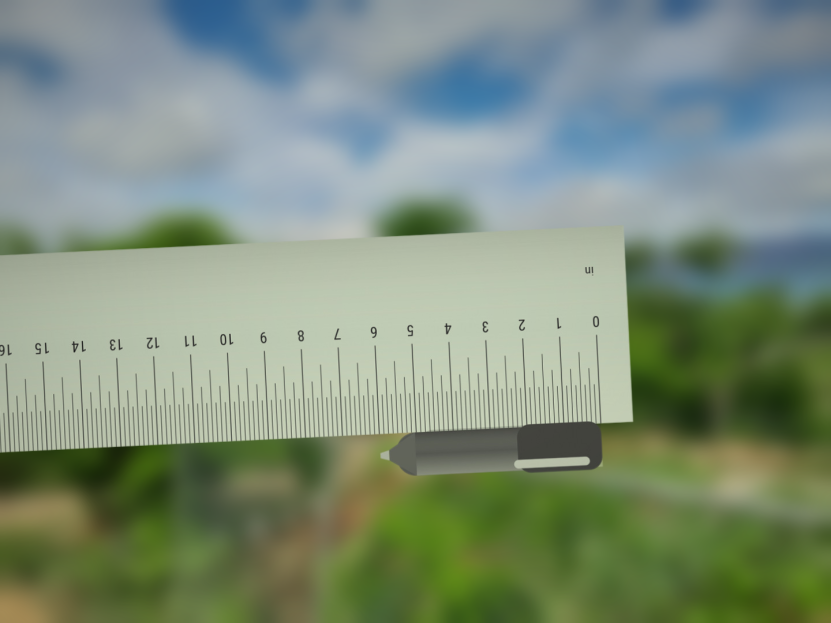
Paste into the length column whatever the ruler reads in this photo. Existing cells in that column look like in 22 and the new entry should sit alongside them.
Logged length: in 6
